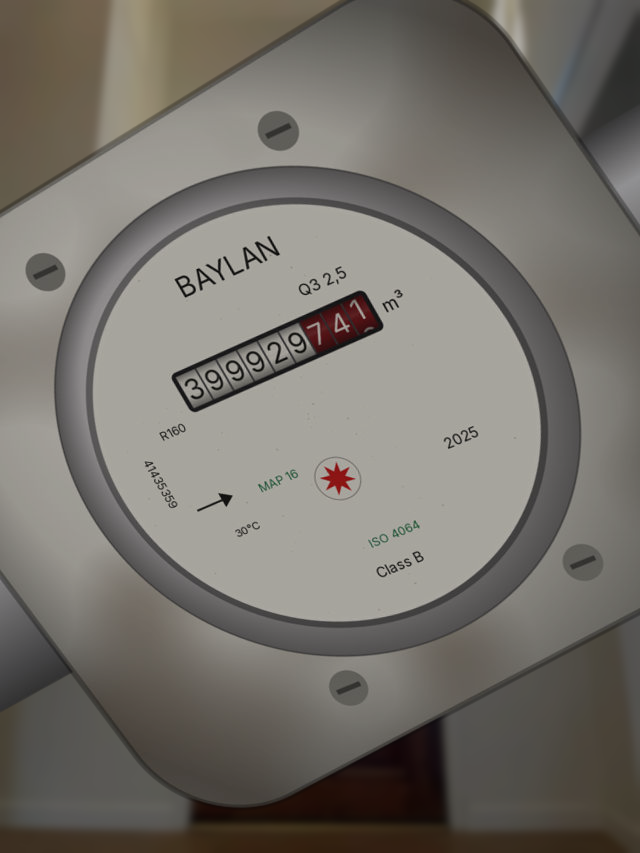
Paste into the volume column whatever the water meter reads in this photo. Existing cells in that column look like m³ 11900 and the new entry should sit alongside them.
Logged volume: m³ 399929.741
